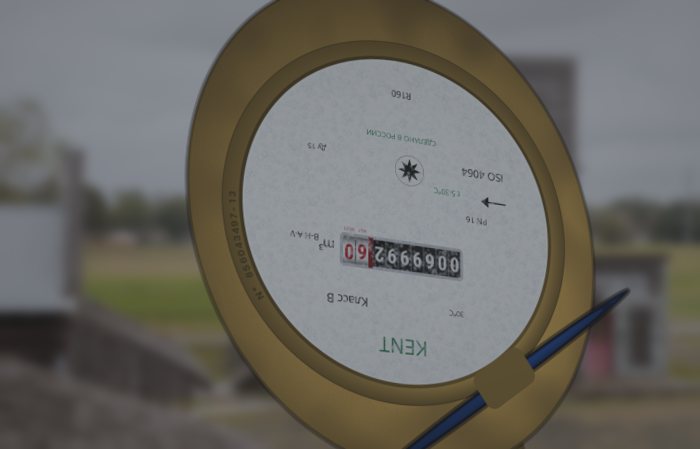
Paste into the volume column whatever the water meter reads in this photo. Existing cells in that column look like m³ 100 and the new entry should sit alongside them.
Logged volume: m³ 69992.60
